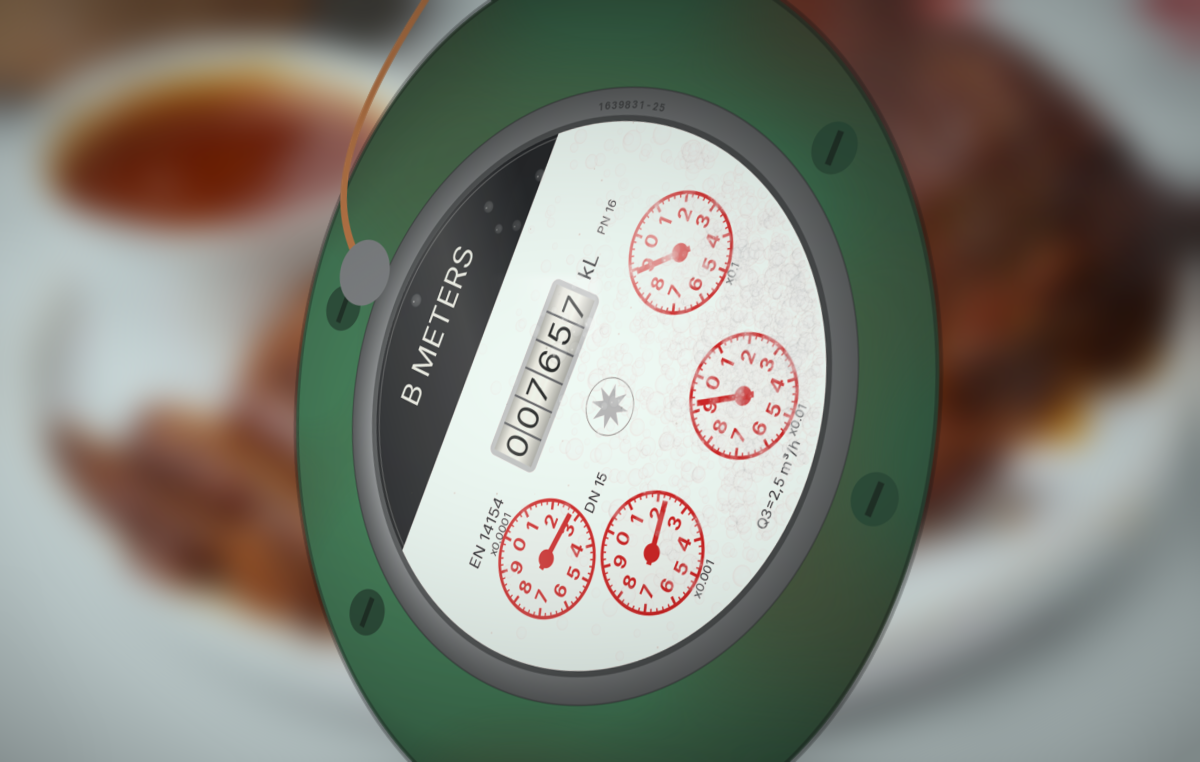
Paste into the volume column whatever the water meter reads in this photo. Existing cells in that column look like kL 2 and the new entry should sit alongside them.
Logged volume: kL 7656.8922
